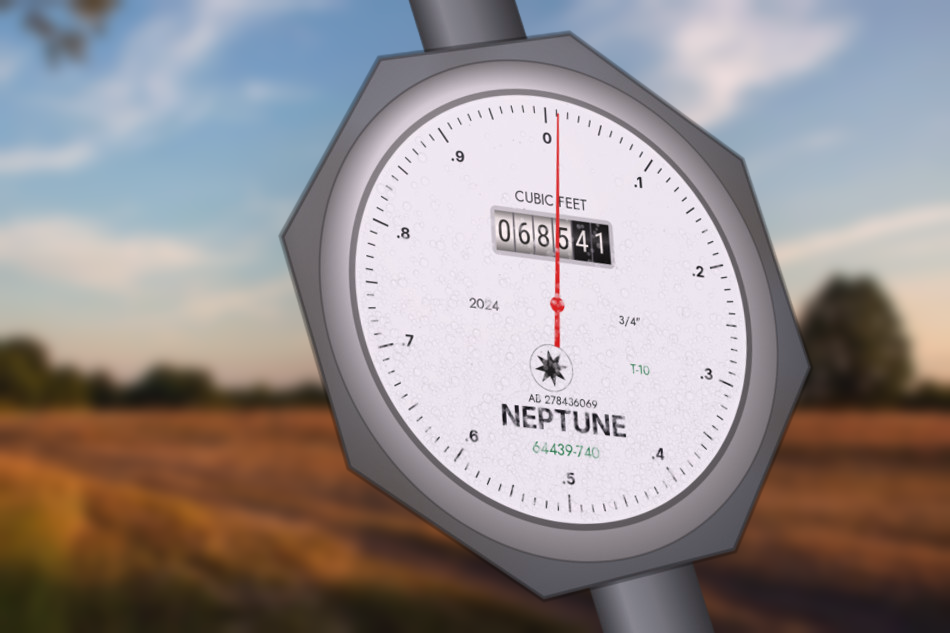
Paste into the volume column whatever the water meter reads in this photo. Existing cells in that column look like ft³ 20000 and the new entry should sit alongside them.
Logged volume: ft³ 68541.01
